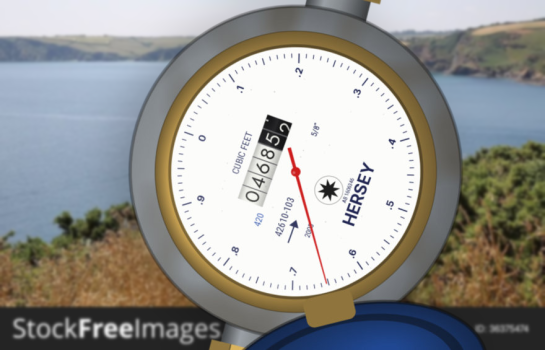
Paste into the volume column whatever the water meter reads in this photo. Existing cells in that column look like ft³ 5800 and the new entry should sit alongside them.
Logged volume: ft³ 46851.65
